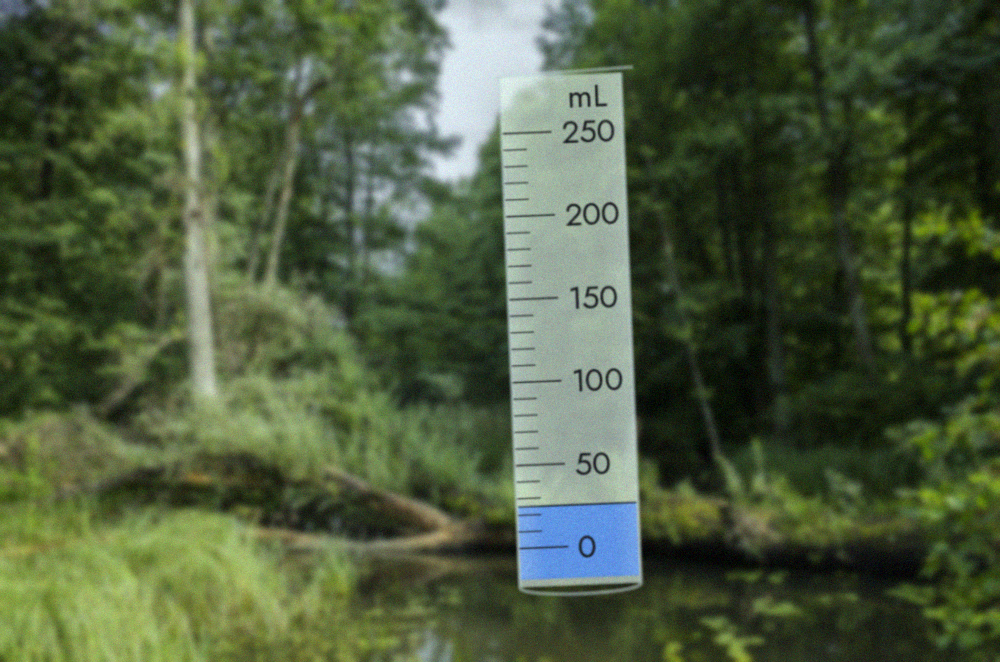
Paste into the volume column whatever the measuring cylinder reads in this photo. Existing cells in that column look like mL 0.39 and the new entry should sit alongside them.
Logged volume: mL 25
